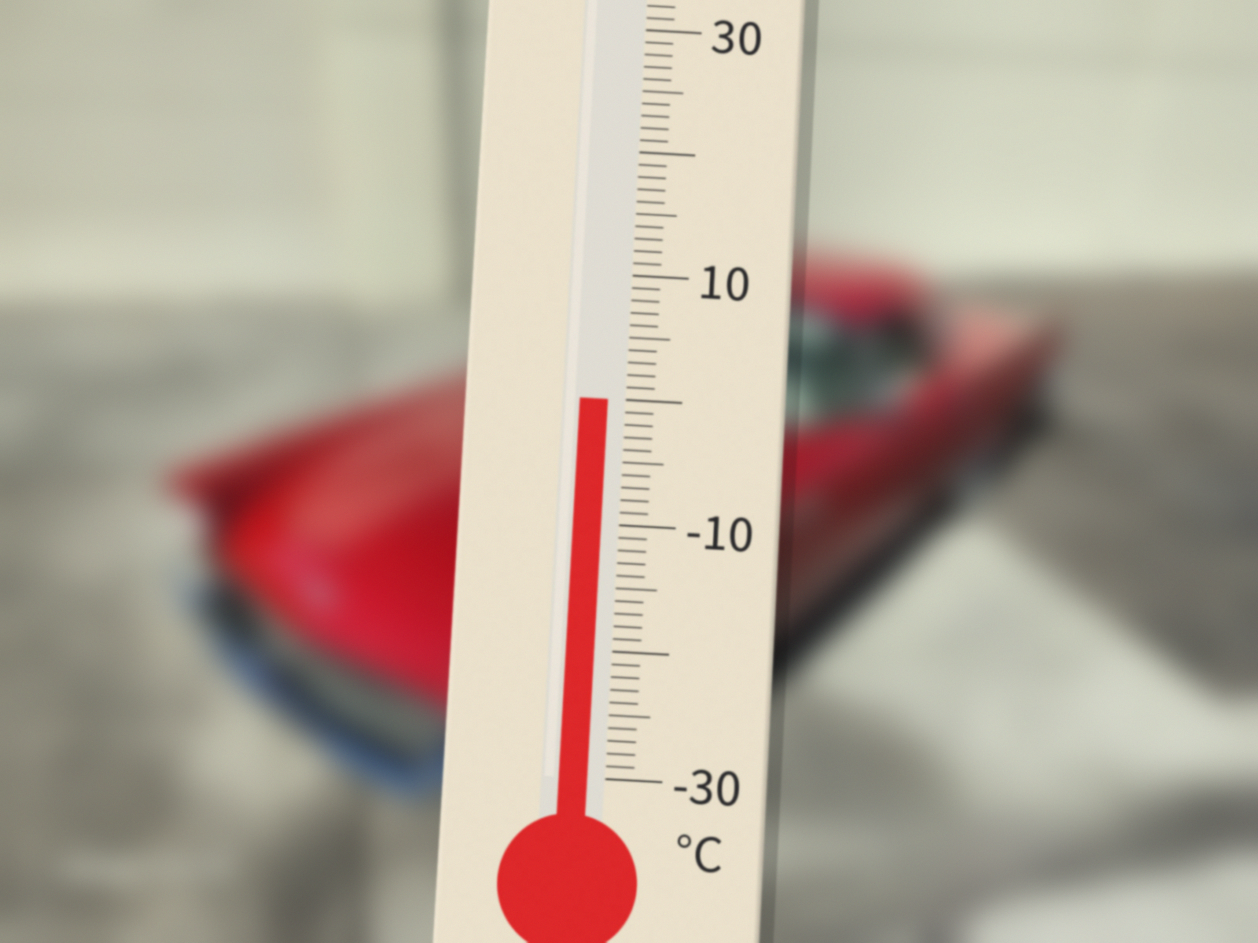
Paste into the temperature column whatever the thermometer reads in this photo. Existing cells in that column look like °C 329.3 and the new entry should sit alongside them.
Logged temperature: °C 0
